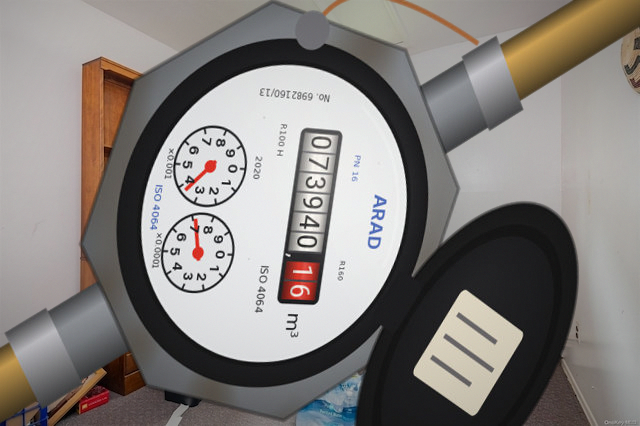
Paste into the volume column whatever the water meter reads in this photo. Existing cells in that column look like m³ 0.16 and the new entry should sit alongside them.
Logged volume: m³ 73940.1637
